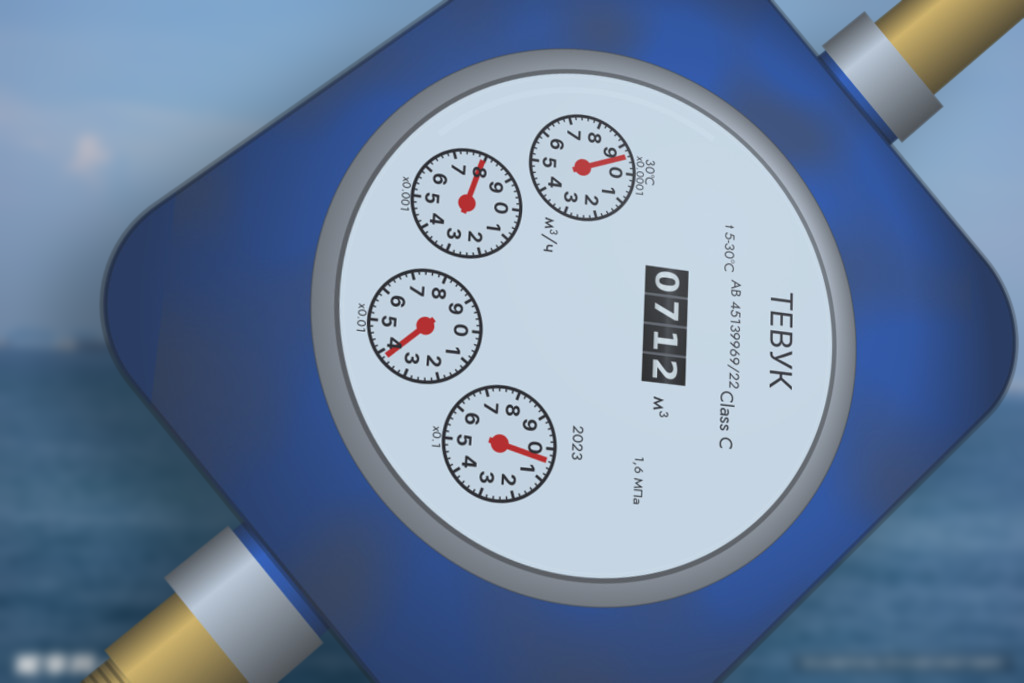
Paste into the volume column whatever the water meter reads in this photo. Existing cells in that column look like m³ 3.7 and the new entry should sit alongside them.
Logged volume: m³ 712.0379
